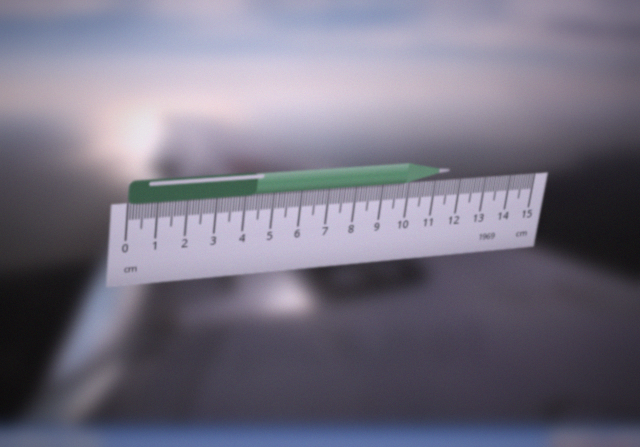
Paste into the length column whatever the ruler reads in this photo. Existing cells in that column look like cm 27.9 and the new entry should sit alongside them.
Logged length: cm 11.5
